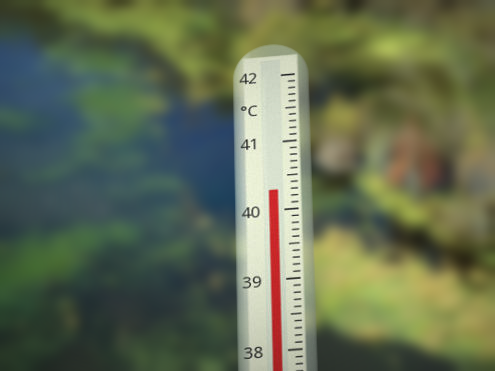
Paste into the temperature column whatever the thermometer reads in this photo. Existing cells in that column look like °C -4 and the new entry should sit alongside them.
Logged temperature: °C 40.3
